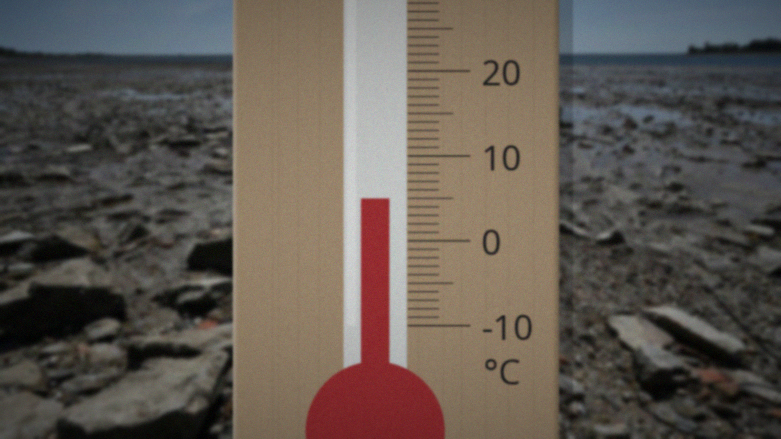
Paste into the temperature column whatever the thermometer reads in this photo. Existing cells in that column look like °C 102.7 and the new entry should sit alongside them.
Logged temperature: °C 5
